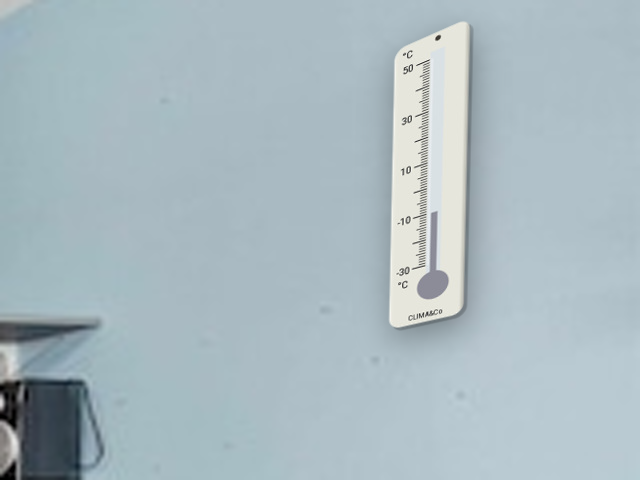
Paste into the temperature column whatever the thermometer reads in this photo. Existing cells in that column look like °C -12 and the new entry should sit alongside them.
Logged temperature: °C -10
